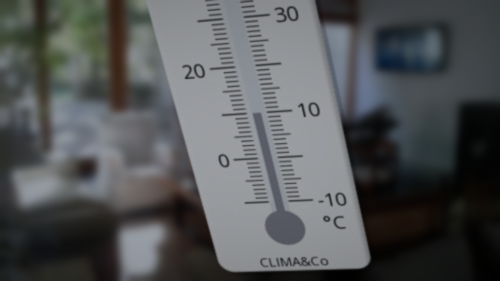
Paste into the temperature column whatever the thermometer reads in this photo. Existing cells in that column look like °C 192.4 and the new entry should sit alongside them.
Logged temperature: °C 10
